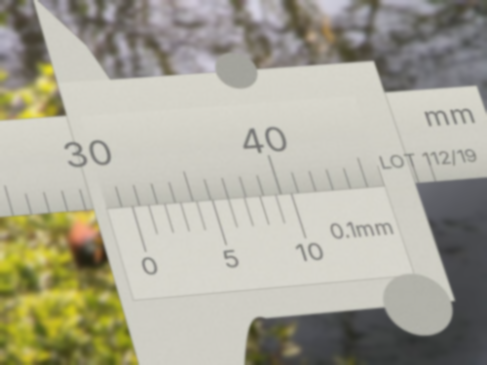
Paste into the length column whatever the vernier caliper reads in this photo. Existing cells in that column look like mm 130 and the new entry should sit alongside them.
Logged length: mm 31.6
